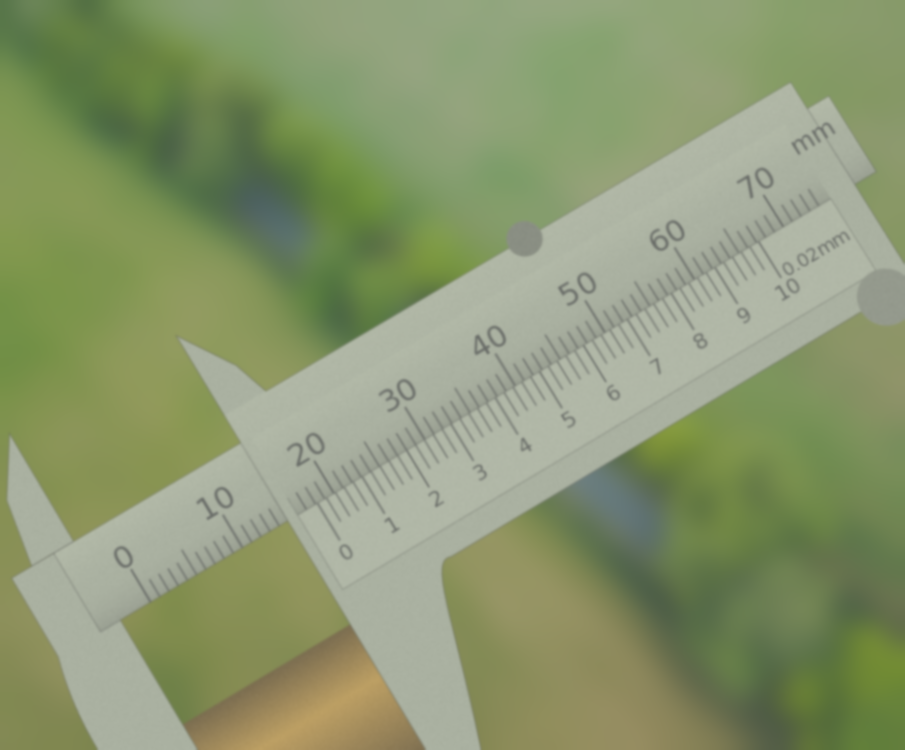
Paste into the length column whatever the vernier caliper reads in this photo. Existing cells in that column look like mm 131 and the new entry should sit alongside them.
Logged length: mm 18.2
